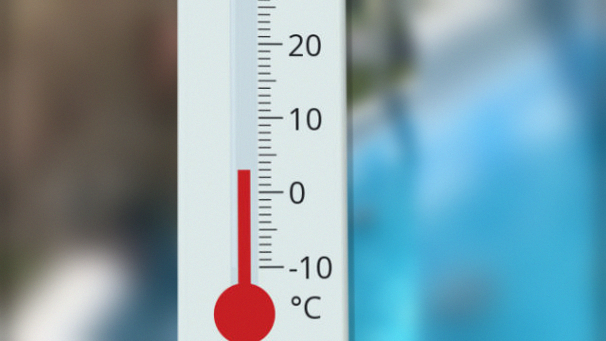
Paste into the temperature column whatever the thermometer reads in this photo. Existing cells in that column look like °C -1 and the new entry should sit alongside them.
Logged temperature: °C 3
